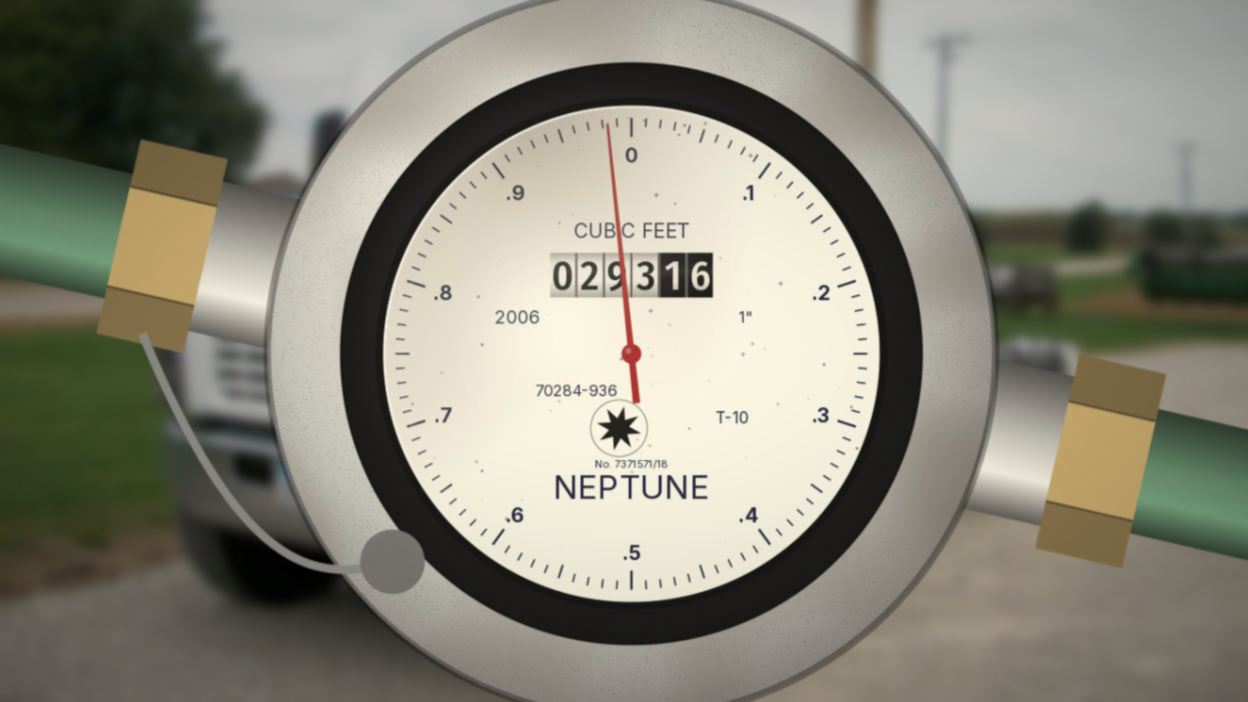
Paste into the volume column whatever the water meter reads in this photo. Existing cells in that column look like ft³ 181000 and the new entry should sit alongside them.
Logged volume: ft³ 29315.98
